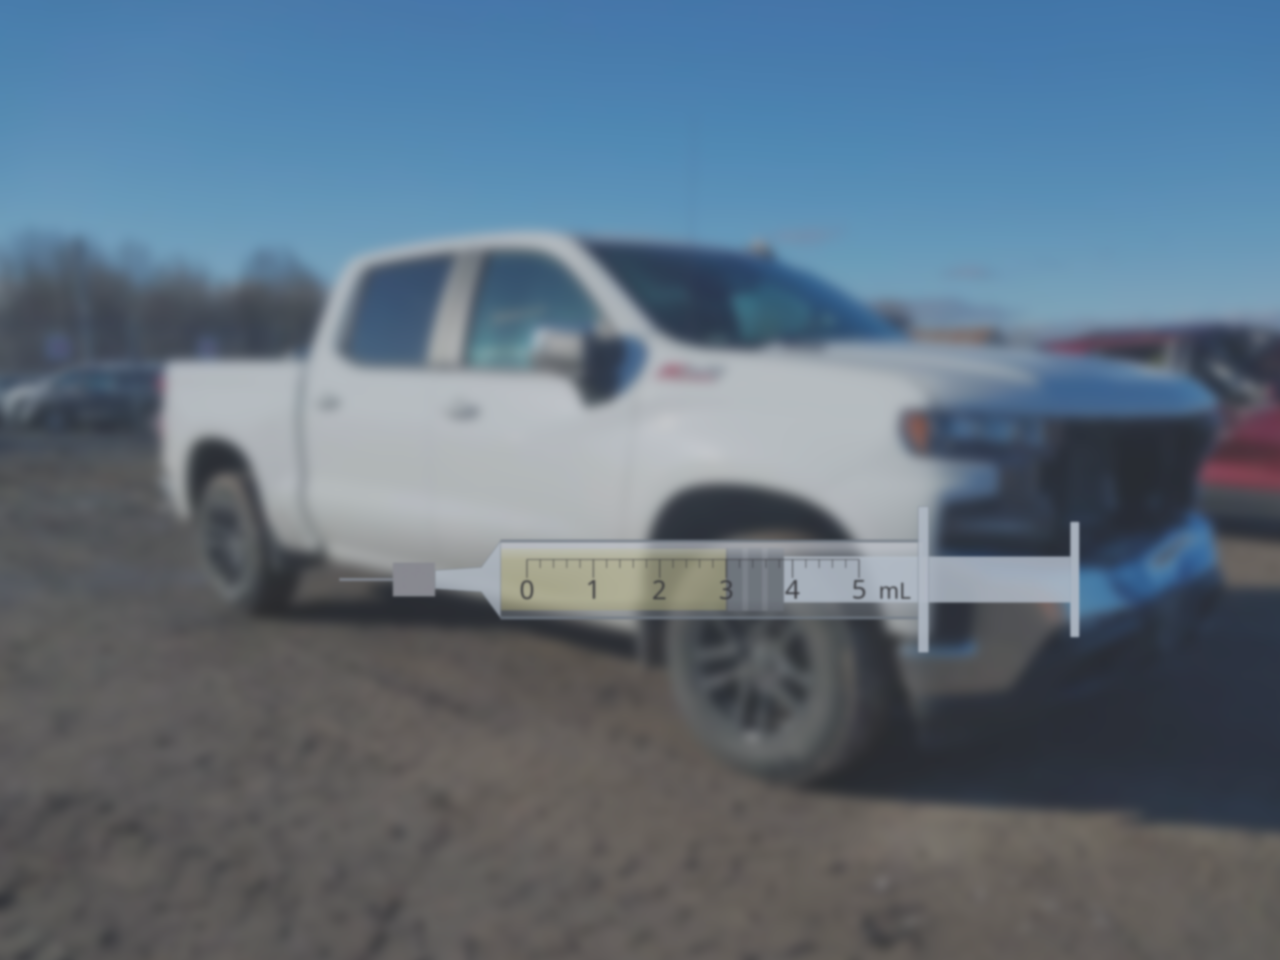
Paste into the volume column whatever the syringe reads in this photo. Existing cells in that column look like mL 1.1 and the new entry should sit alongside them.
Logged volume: mL 3
